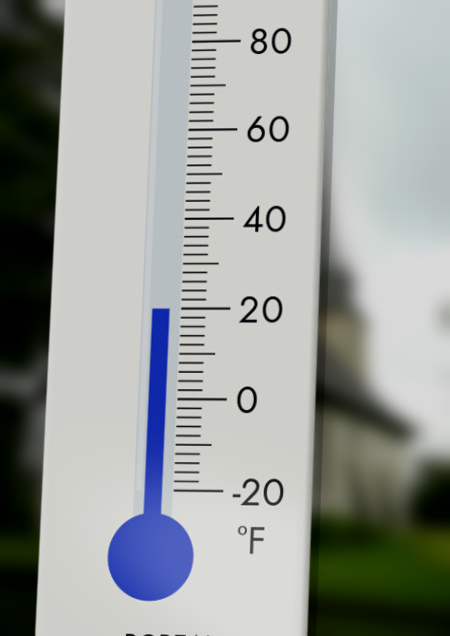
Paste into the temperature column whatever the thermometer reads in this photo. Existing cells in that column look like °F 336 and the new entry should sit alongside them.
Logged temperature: °F 20
